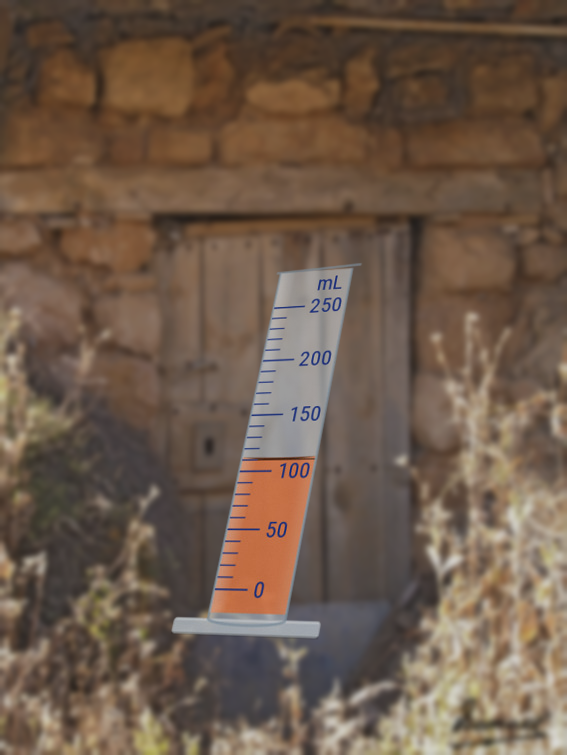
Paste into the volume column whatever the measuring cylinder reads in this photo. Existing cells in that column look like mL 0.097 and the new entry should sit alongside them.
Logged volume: mL 110
